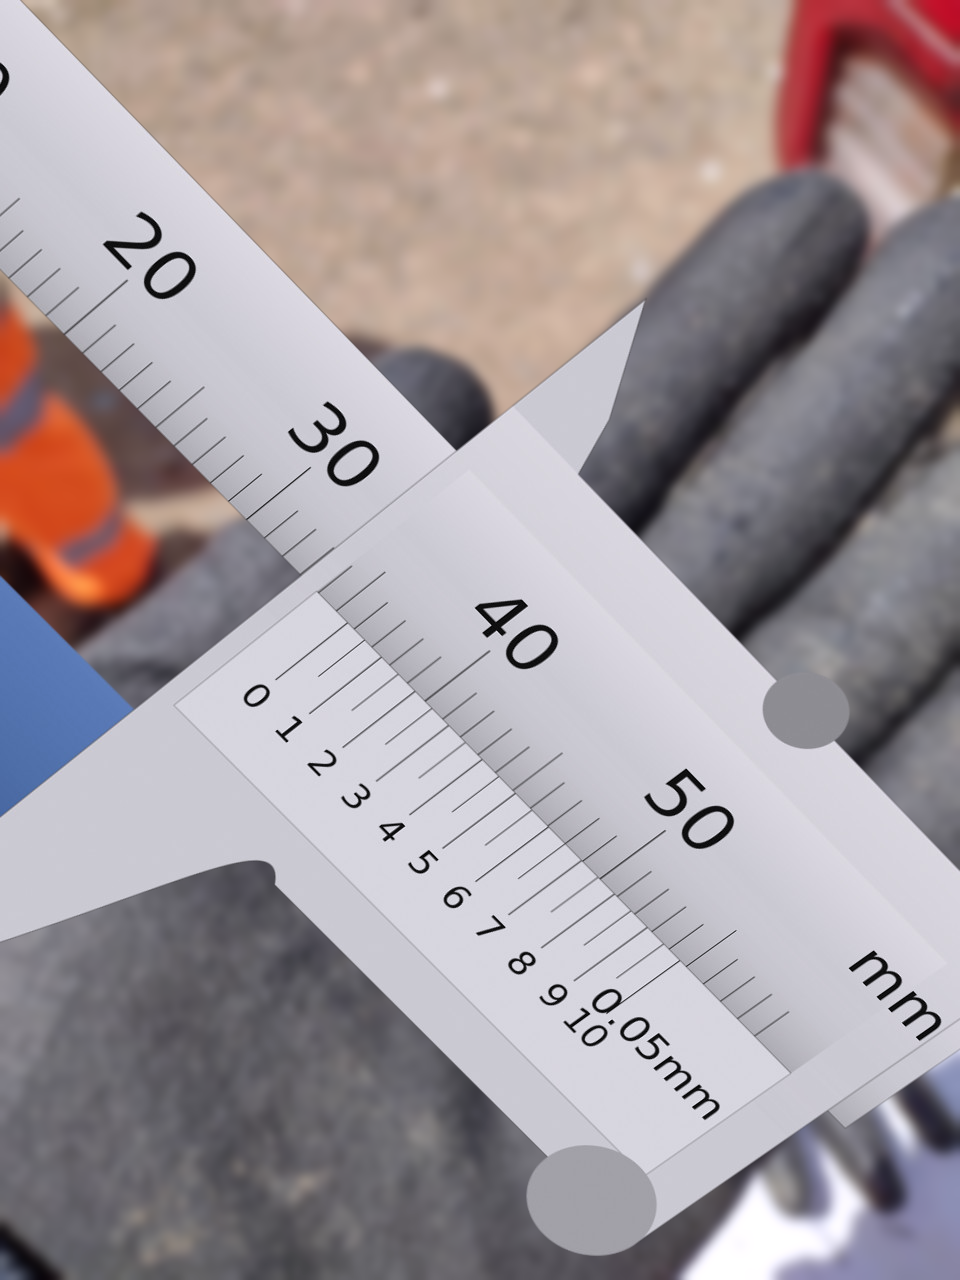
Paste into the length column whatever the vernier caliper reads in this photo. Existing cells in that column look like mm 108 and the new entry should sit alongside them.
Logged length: mm 35.65
